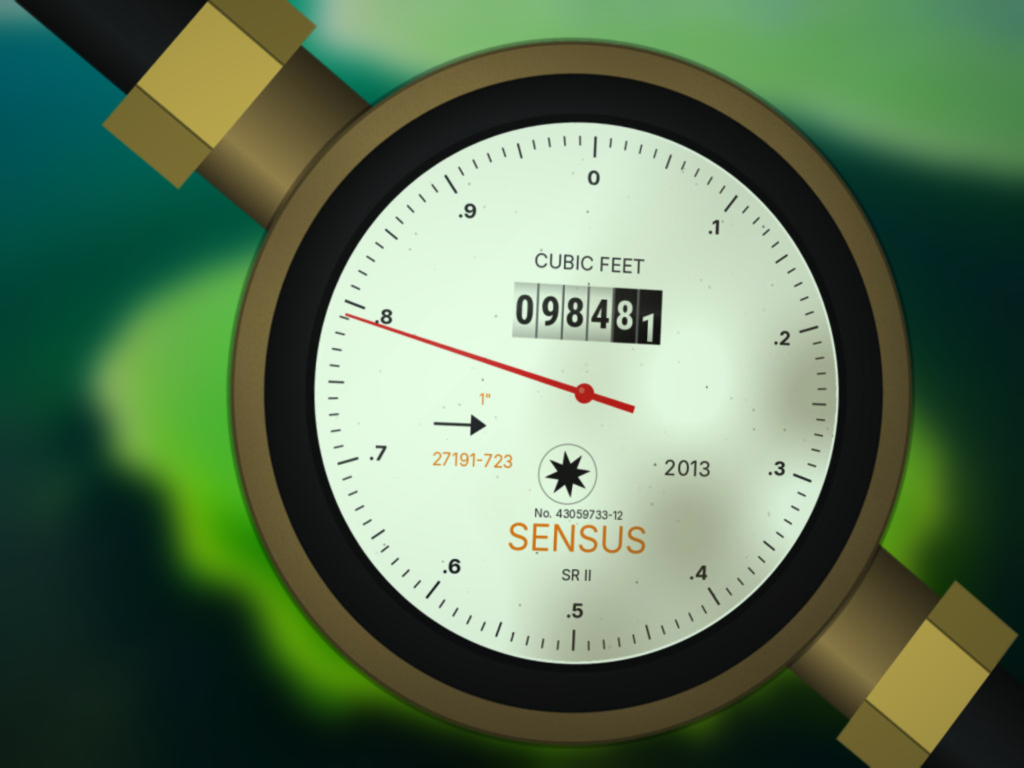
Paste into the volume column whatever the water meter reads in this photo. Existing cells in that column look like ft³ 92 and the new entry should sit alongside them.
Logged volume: ft³ 98480.79
